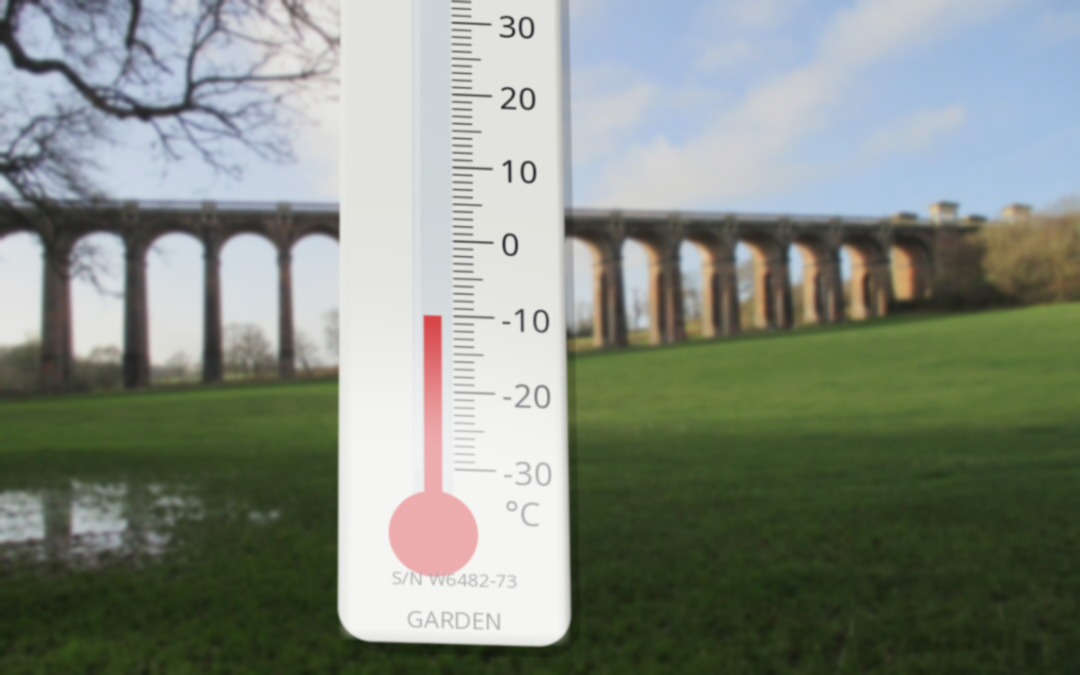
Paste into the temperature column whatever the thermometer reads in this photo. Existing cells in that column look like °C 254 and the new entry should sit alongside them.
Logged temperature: °C -10
